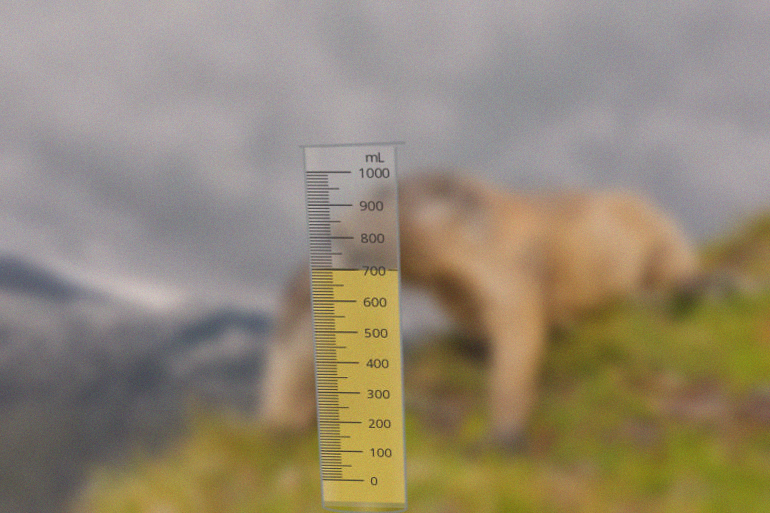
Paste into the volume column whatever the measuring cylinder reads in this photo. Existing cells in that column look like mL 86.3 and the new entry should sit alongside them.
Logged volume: mL 700
